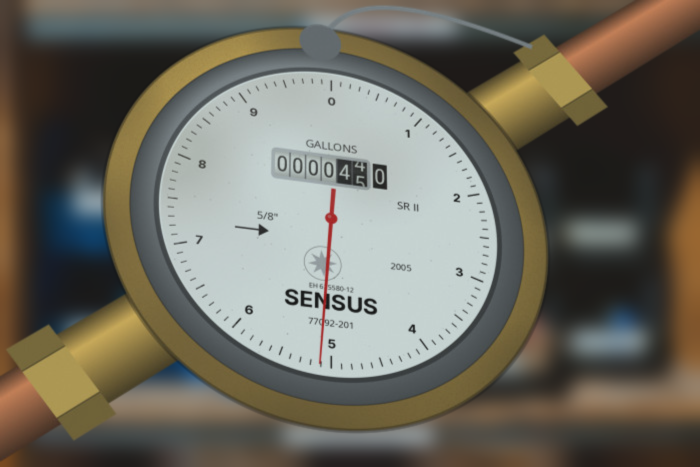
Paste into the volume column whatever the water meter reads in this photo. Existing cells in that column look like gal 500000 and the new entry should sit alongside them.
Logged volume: gal 445.1
